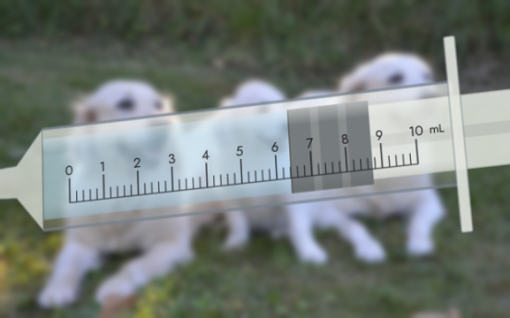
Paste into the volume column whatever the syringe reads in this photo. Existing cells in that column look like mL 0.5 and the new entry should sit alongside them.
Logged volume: mL 6.4
